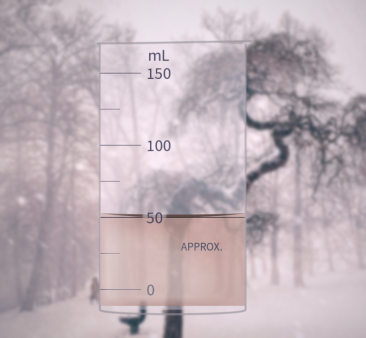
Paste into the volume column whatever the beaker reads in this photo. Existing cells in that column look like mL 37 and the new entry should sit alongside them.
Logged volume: mL 50
